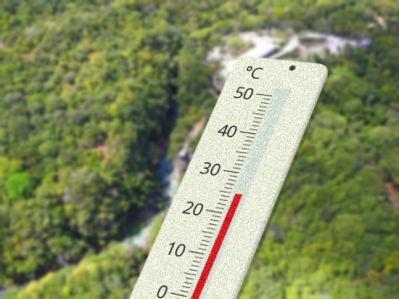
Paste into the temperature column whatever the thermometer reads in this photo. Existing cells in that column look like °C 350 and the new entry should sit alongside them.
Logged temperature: °C 25
